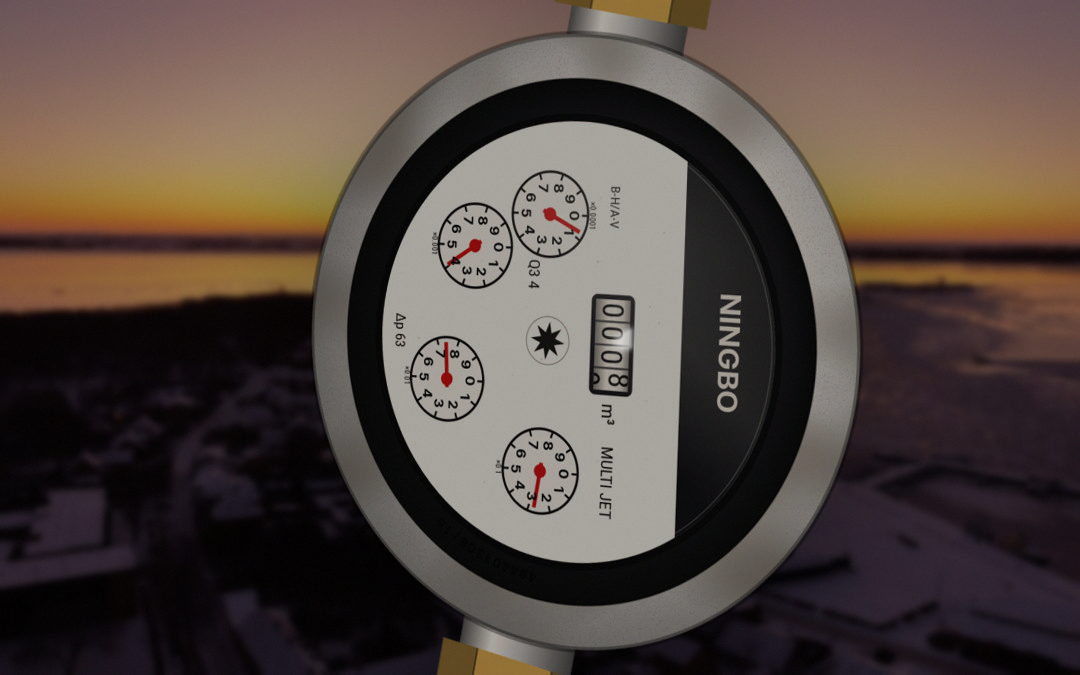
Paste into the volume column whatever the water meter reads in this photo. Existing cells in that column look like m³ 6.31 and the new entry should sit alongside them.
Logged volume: m³ 8.2740
